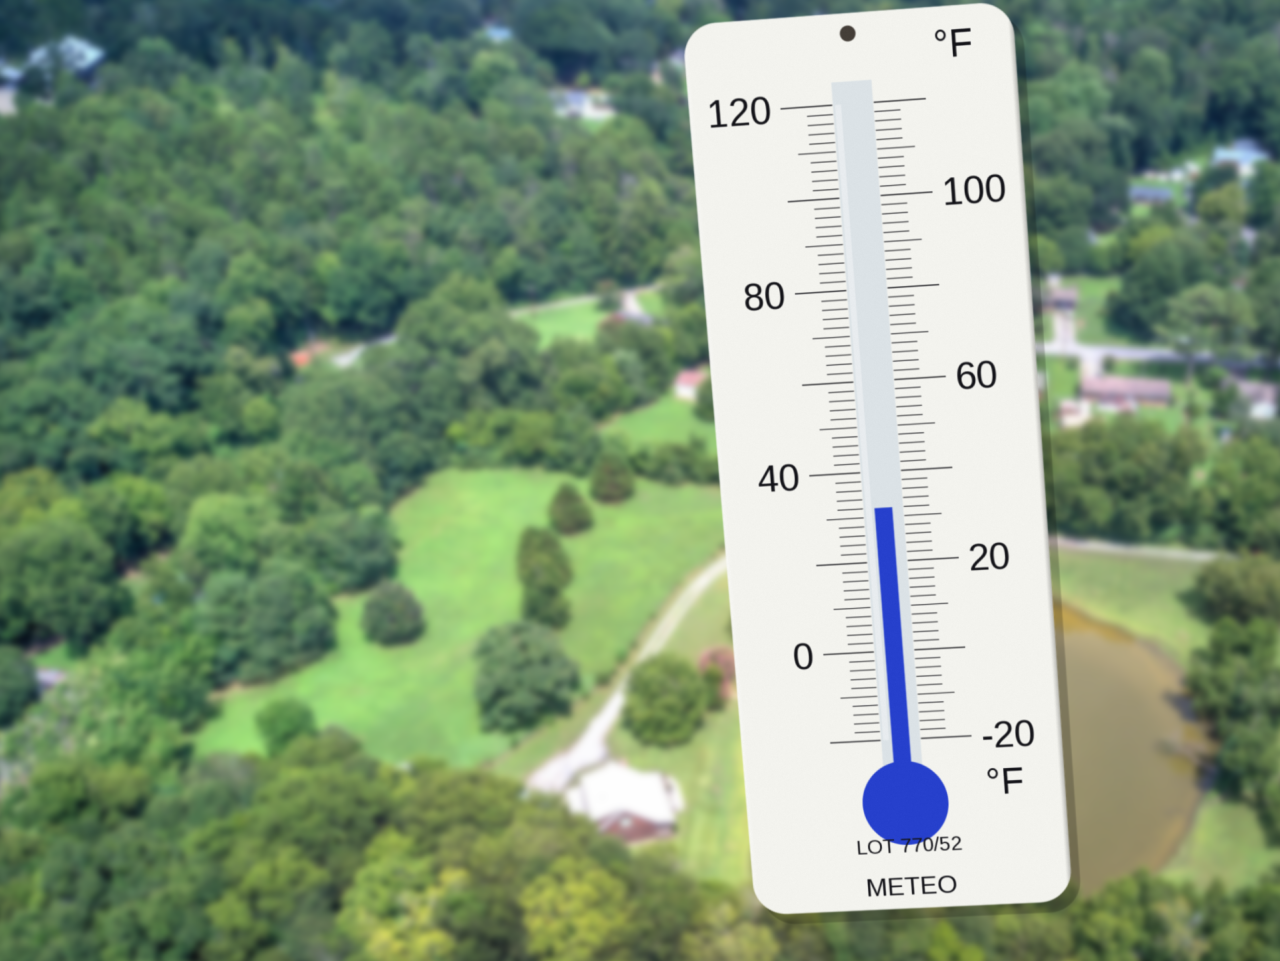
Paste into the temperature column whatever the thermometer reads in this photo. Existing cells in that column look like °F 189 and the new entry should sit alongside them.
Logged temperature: °F 32
